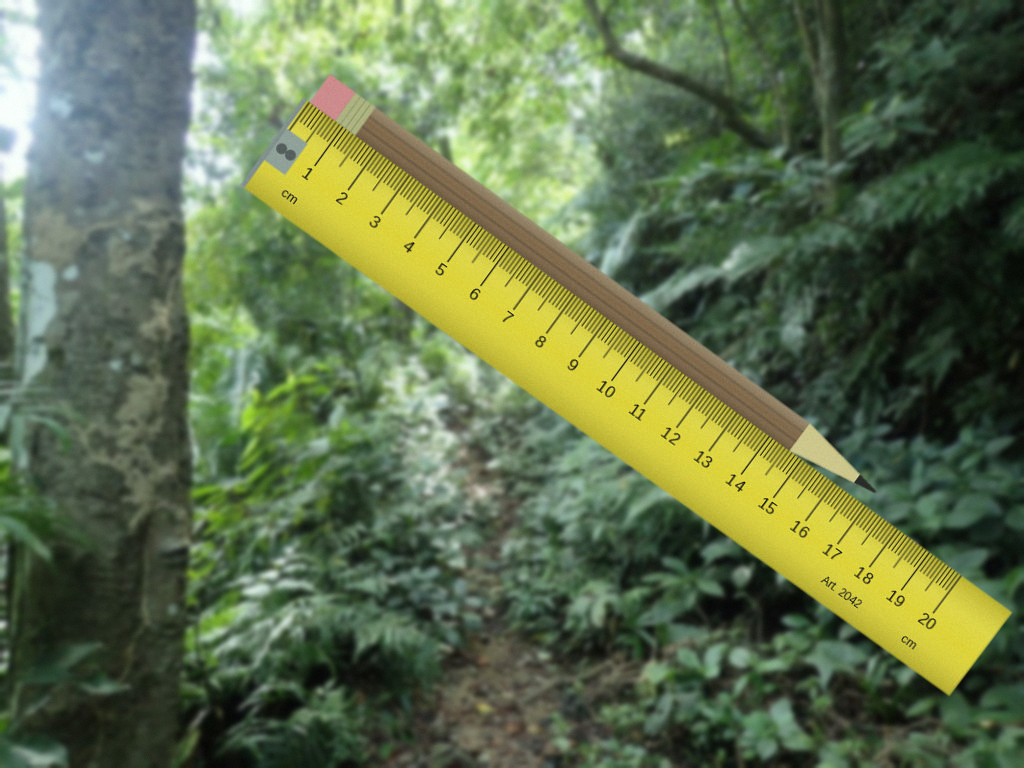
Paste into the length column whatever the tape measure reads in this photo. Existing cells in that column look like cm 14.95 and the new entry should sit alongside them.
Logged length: cm 17
